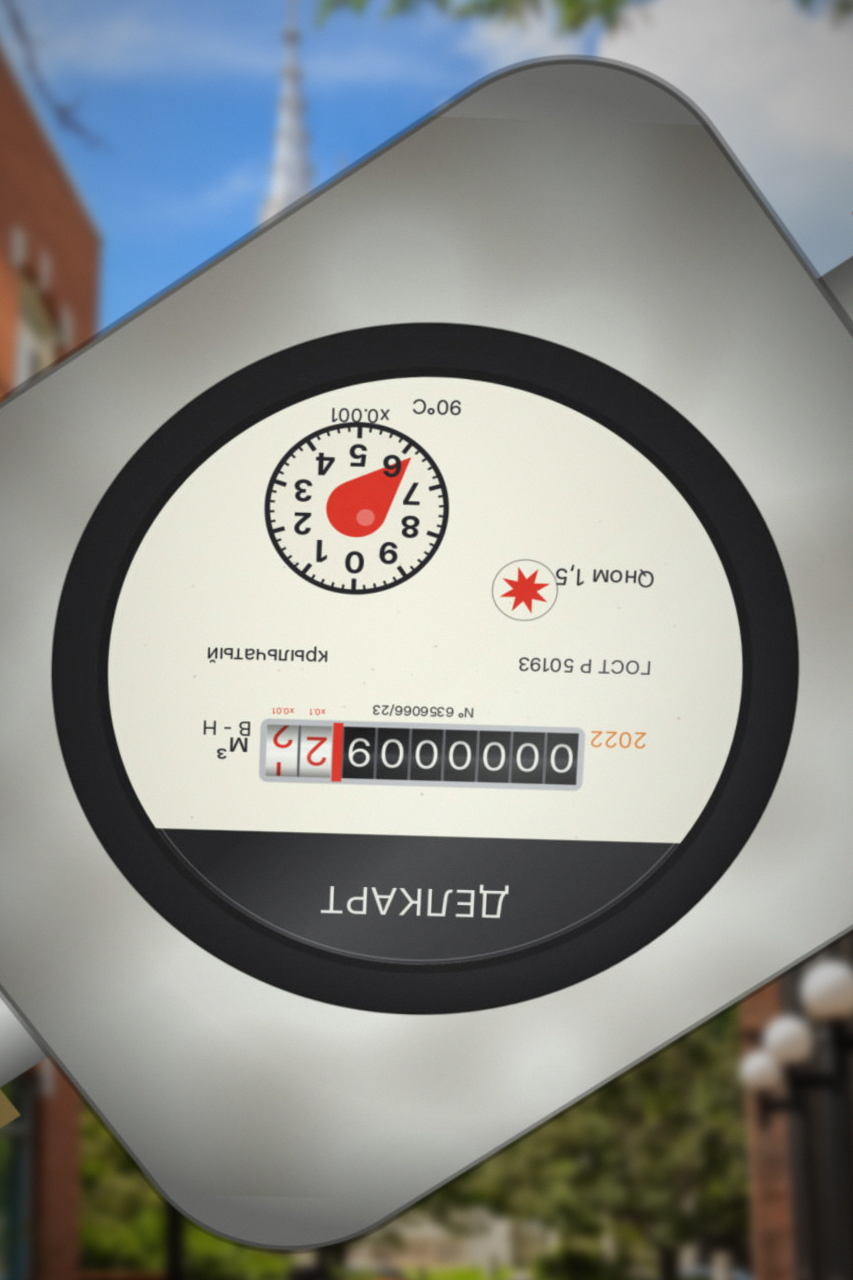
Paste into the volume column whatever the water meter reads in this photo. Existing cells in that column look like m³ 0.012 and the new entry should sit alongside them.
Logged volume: m³ 9.216
